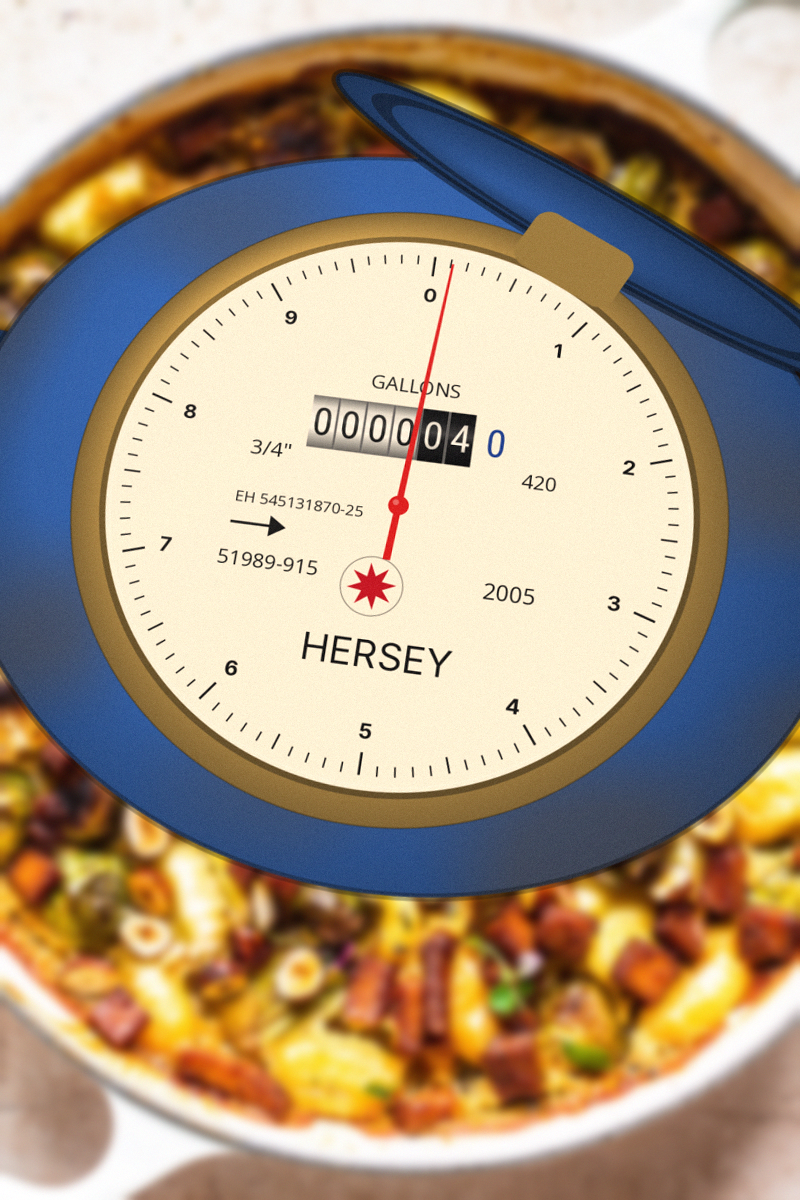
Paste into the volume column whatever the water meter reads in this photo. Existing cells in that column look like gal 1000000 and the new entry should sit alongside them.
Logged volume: gal 40.1
